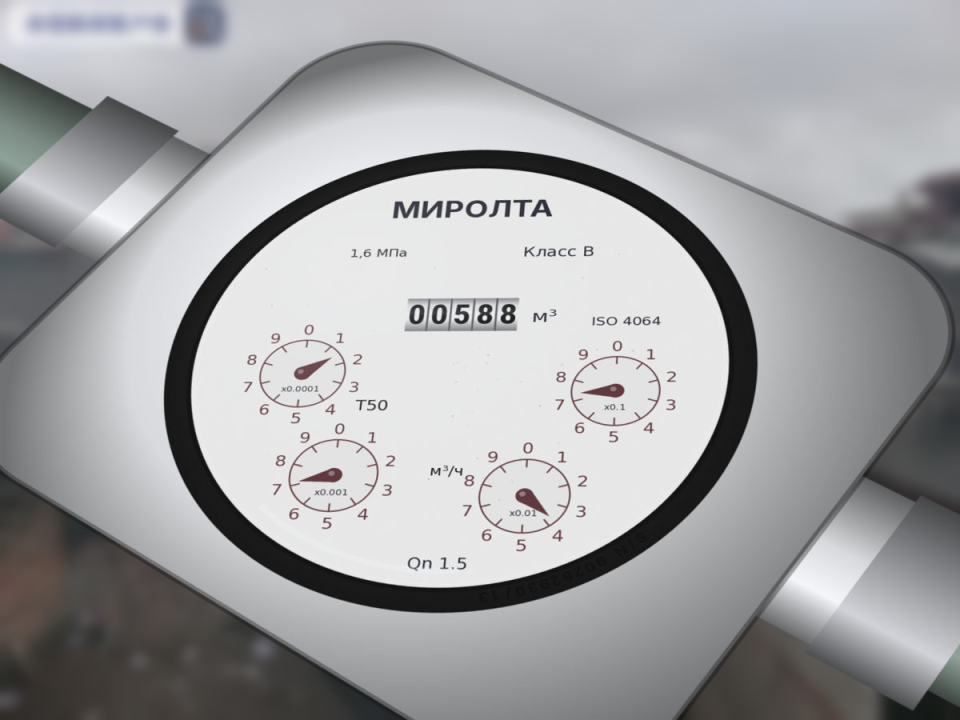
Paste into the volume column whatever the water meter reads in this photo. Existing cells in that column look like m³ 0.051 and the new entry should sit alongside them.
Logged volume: m³ 588.7371
